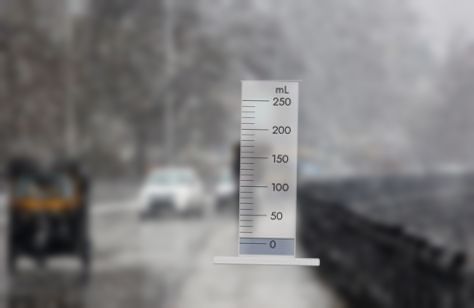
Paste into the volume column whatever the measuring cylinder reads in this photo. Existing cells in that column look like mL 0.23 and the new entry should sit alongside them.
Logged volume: mL 10
